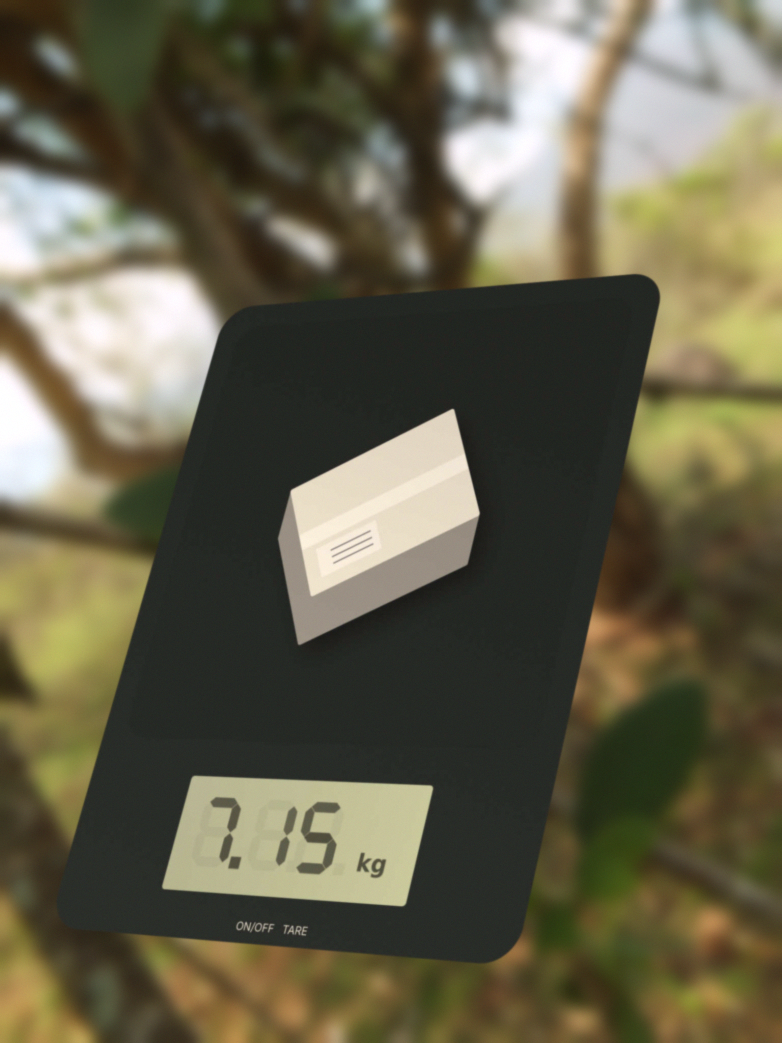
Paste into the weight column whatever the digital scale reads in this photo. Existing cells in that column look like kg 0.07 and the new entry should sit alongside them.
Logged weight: kg 7.15
